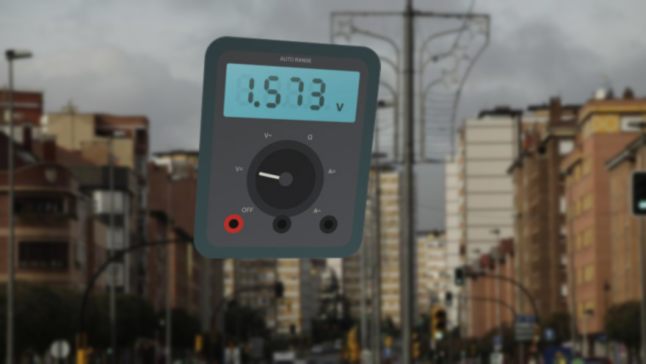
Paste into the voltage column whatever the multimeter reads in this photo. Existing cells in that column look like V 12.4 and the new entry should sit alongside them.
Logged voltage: V 1.573
